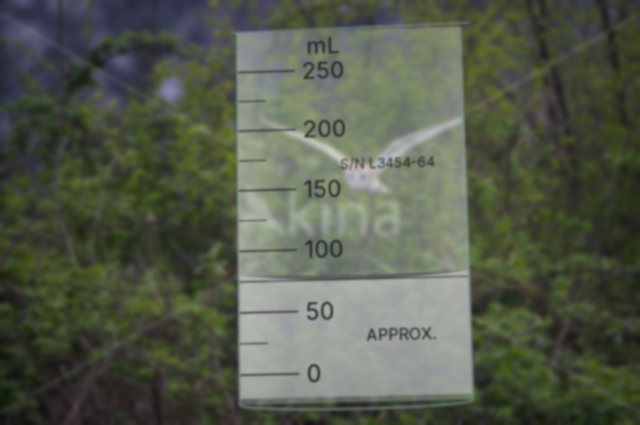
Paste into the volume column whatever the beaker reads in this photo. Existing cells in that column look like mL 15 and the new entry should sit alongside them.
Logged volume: mL 75
